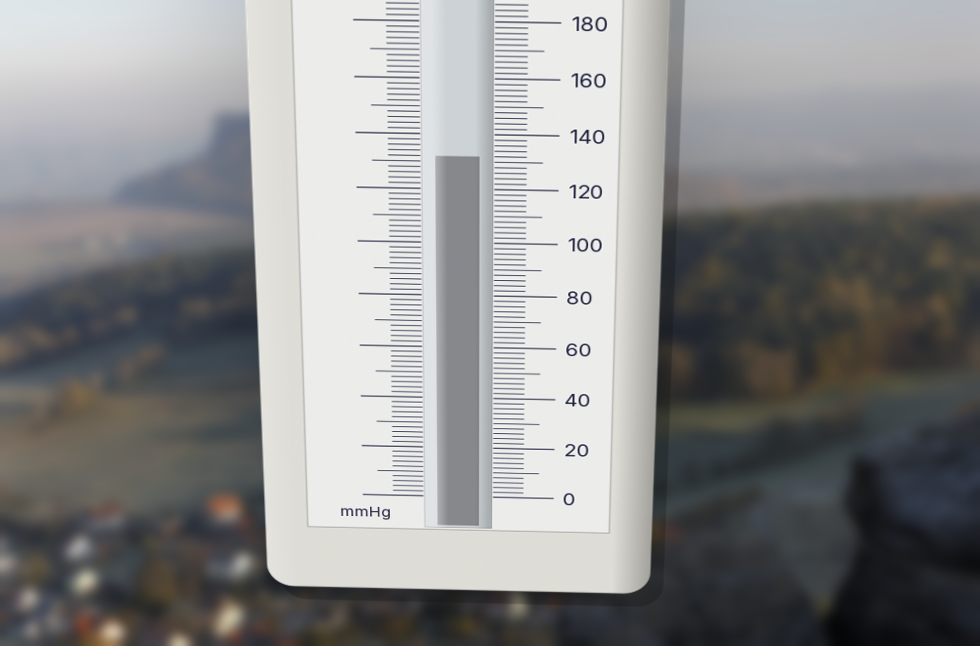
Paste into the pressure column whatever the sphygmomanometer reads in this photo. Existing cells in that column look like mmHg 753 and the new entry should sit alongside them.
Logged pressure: mmHg 132
